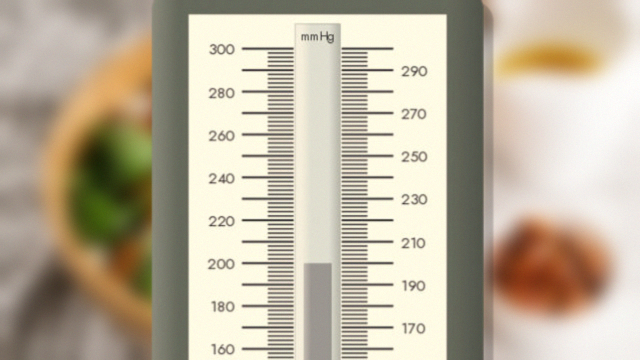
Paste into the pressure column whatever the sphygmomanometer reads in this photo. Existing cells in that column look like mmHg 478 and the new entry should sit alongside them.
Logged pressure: mmHg 200
